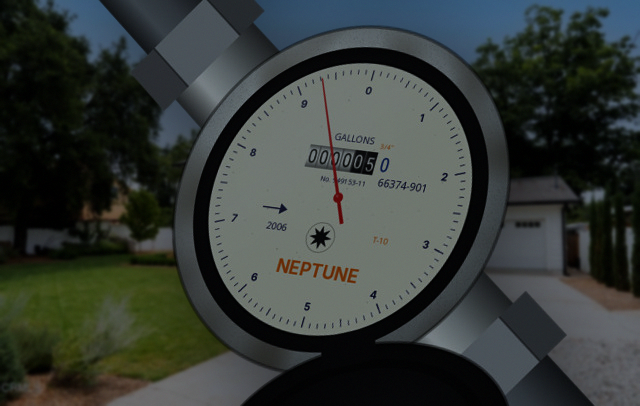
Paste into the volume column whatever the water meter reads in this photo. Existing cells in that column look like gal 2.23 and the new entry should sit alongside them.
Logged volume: gal 49.3
